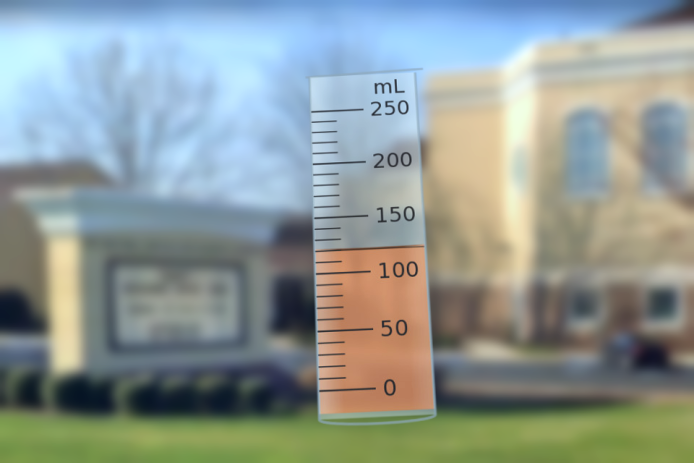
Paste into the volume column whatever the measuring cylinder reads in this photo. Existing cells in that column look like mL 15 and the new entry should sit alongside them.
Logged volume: mL 120
